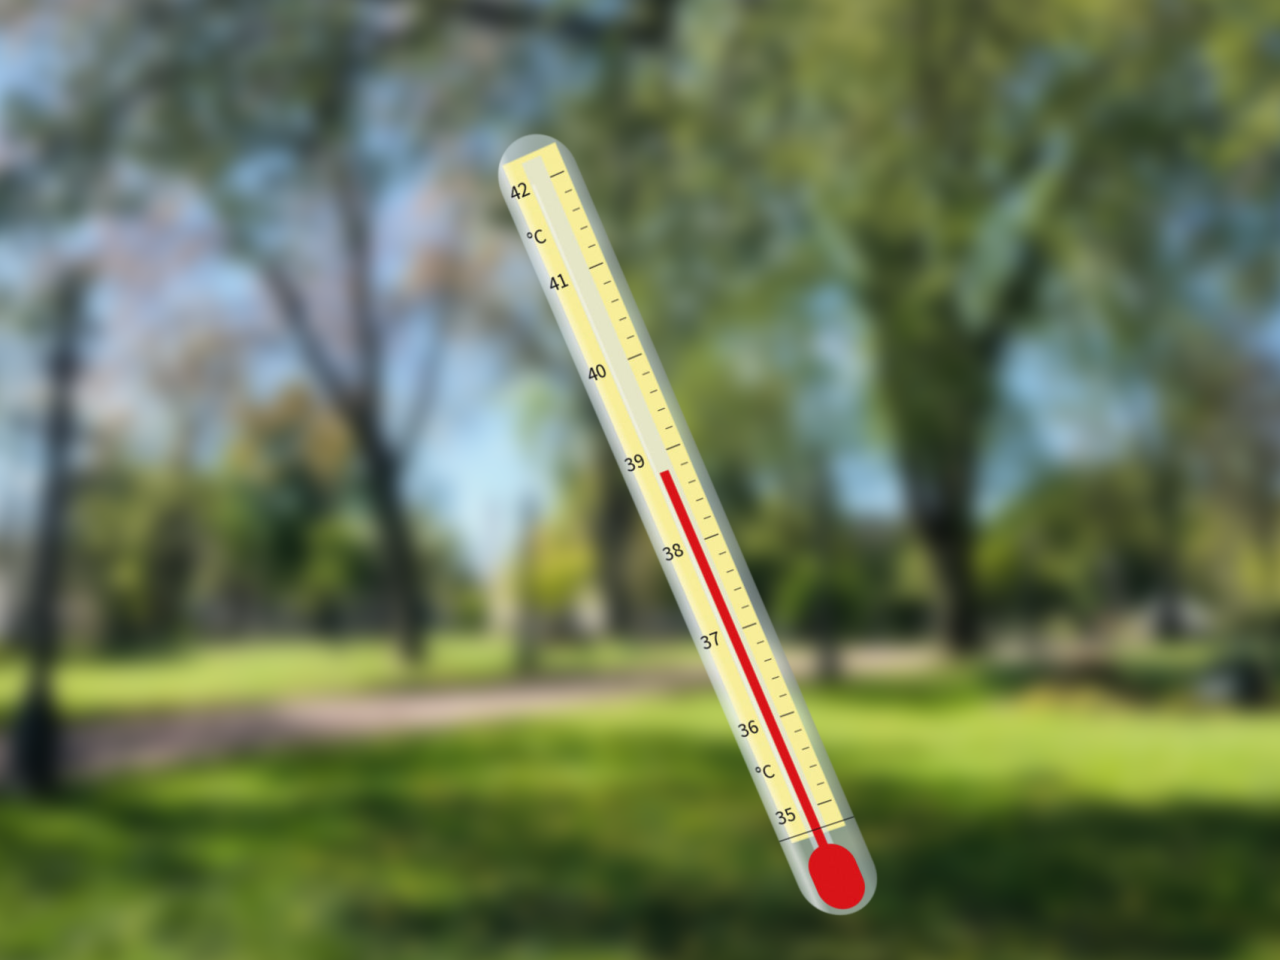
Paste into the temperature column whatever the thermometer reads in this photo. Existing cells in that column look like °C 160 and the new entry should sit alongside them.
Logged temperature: °C 38.8
